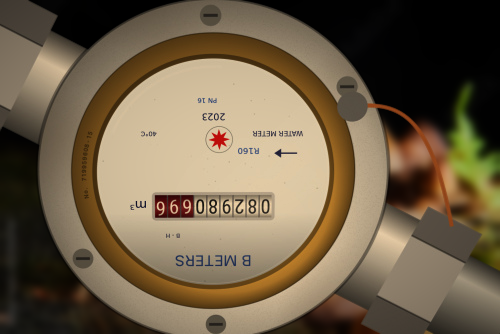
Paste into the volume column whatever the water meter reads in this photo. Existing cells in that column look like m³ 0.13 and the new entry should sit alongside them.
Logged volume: m³ 82980.696
